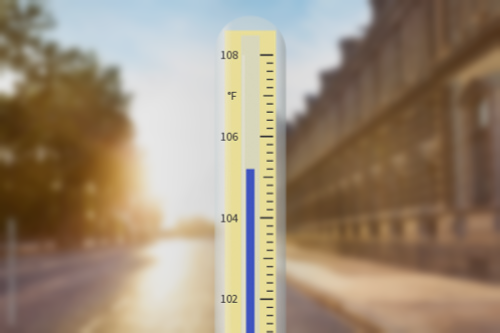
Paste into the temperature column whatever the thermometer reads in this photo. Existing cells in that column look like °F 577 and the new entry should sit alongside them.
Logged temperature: °F 105.2
